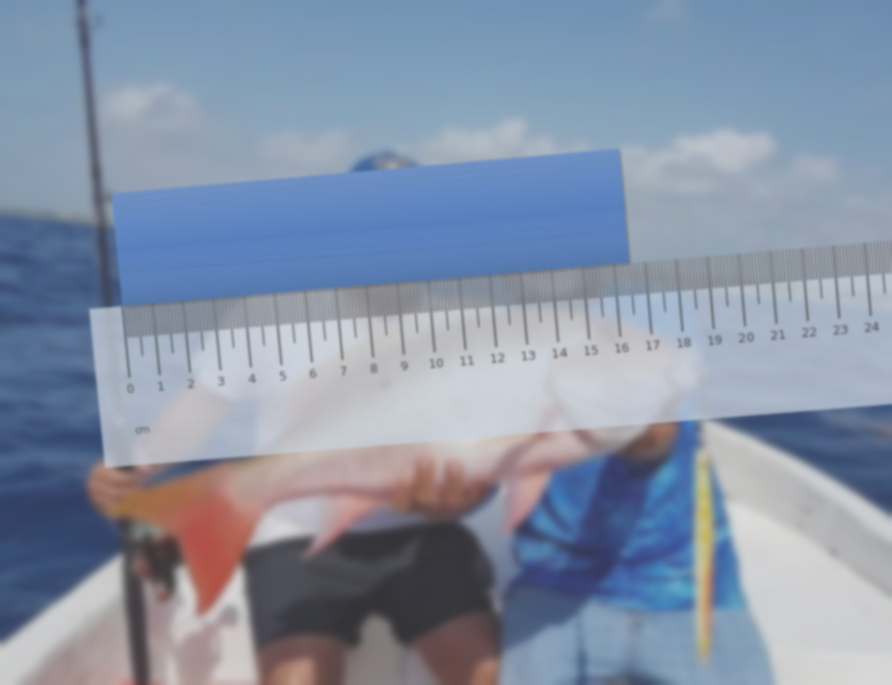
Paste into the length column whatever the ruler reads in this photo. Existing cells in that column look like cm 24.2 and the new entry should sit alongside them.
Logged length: cm 16.5
